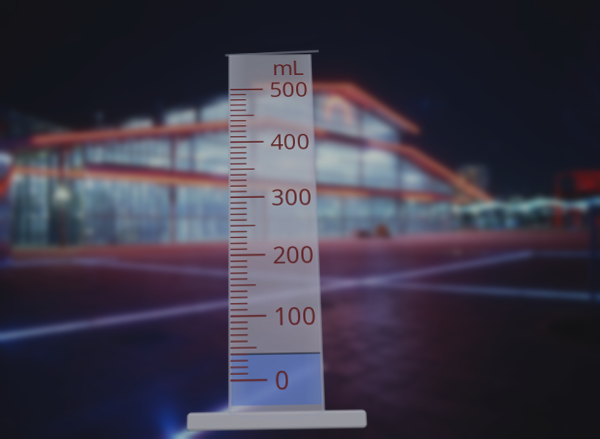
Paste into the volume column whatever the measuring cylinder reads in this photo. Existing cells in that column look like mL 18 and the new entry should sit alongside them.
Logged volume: mL 40
